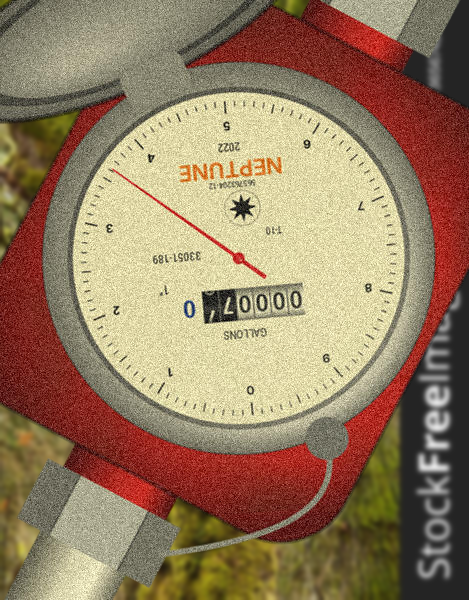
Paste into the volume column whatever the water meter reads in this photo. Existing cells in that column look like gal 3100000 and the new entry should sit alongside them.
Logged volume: gal 773.6
